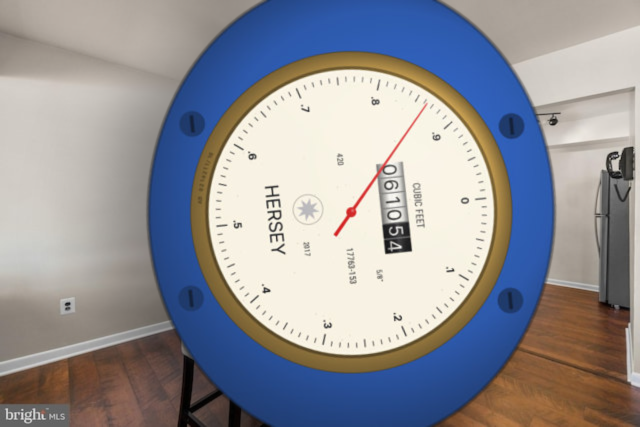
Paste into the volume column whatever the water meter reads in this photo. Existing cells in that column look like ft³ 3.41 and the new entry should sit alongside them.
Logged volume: ft³ 61053.86
